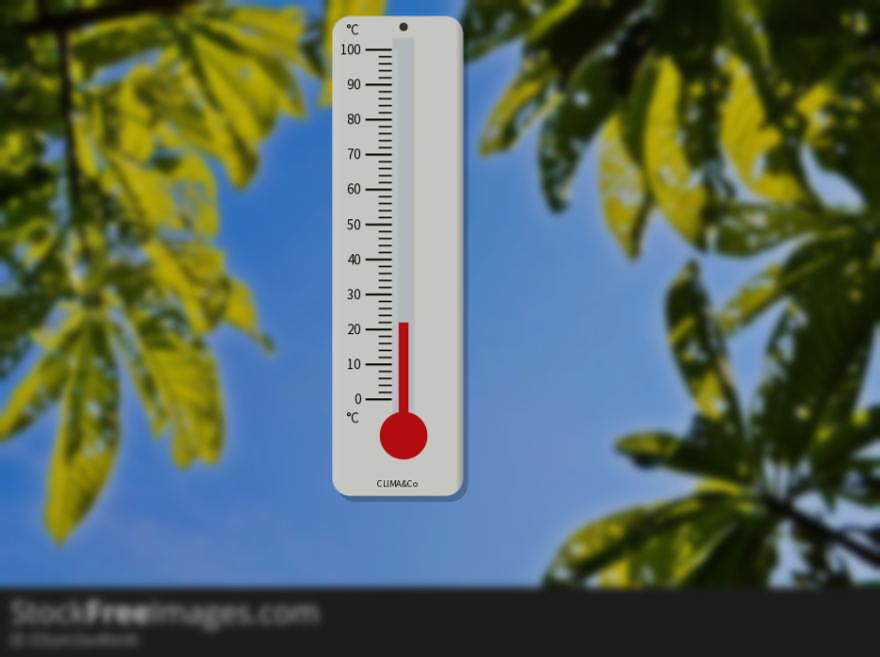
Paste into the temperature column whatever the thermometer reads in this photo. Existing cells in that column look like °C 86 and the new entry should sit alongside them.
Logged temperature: °C 22
